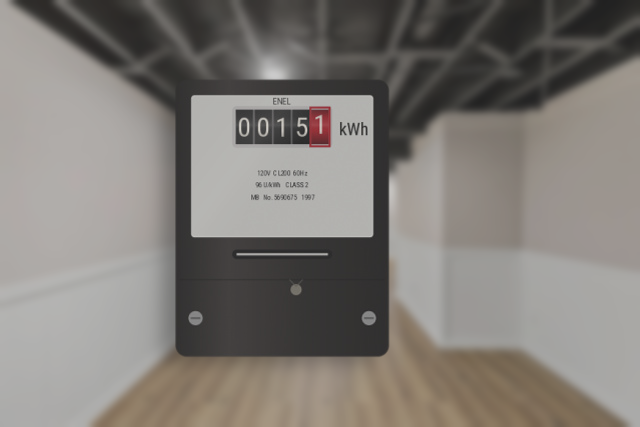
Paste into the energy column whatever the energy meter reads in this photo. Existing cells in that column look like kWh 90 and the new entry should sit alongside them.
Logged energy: kWh 15.1
